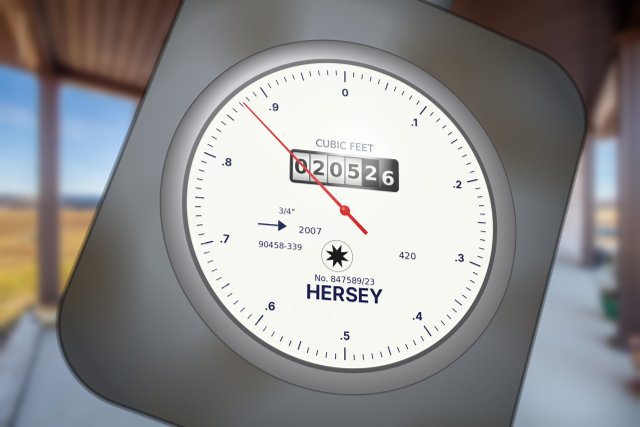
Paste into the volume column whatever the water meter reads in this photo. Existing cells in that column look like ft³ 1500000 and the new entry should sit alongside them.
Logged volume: ft³ 20525.87
